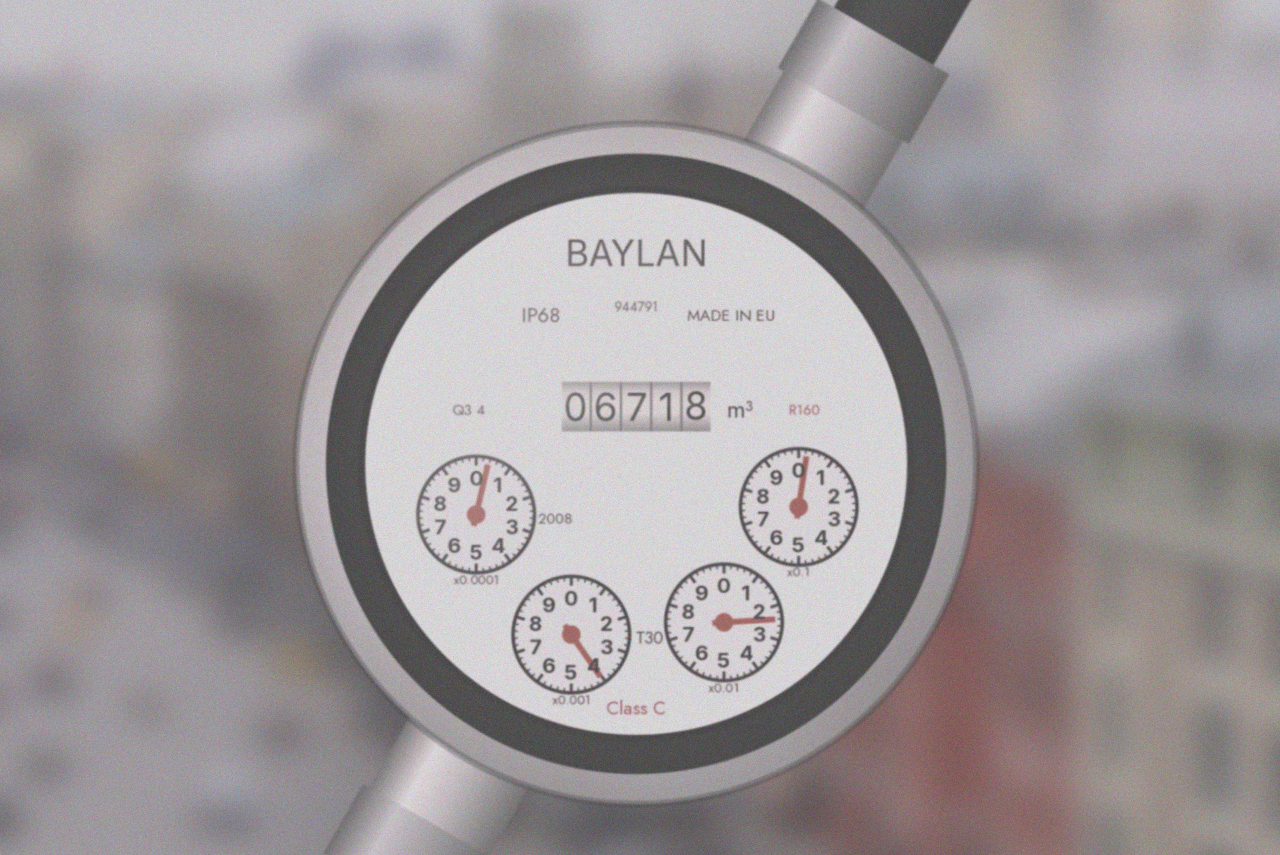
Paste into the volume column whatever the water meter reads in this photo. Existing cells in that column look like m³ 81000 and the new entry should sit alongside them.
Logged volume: m³ 6718.0240
